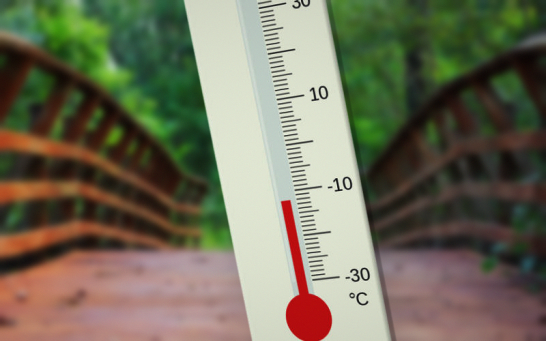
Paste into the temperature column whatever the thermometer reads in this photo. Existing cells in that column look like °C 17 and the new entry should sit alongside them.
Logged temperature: °C -12
